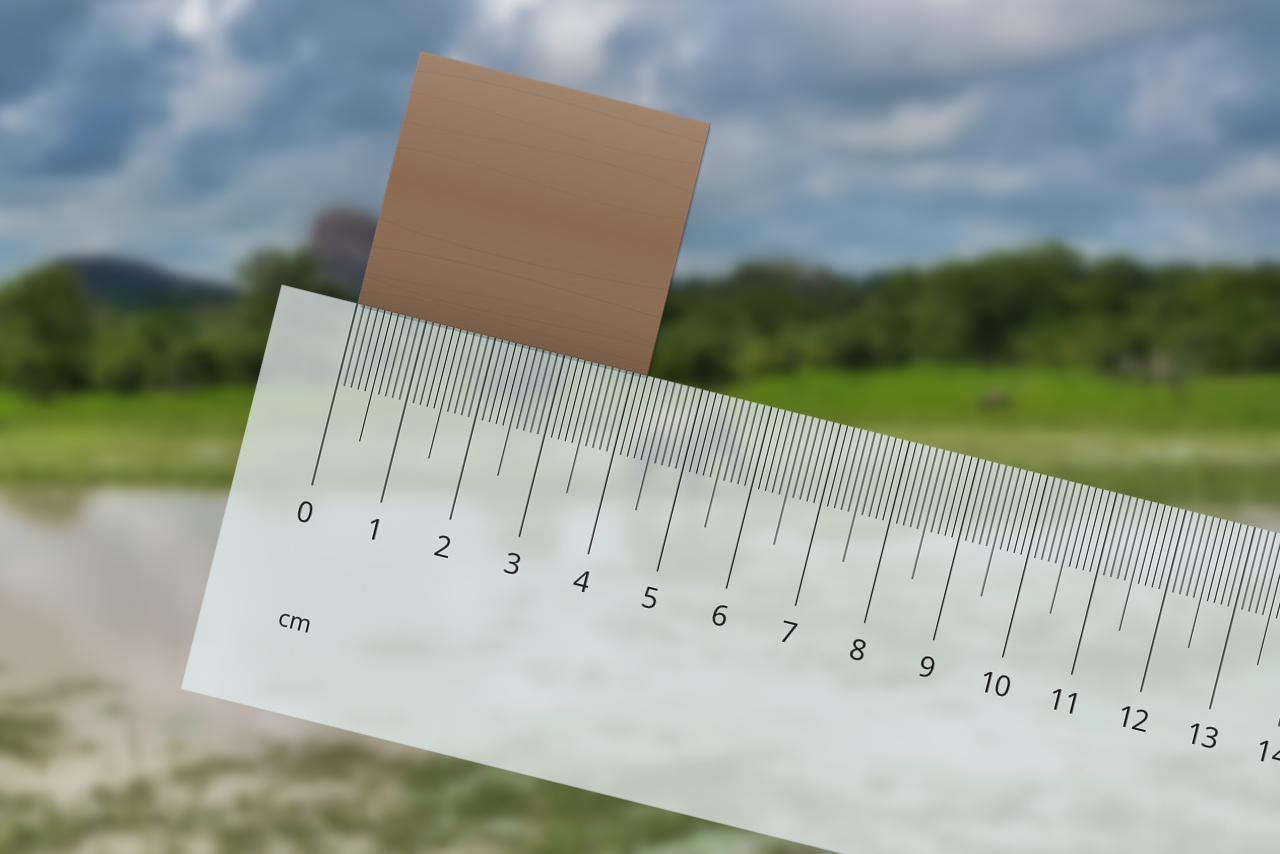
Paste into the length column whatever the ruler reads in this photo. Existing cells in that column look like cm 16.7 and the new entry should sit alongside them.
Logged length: cm 4.2
